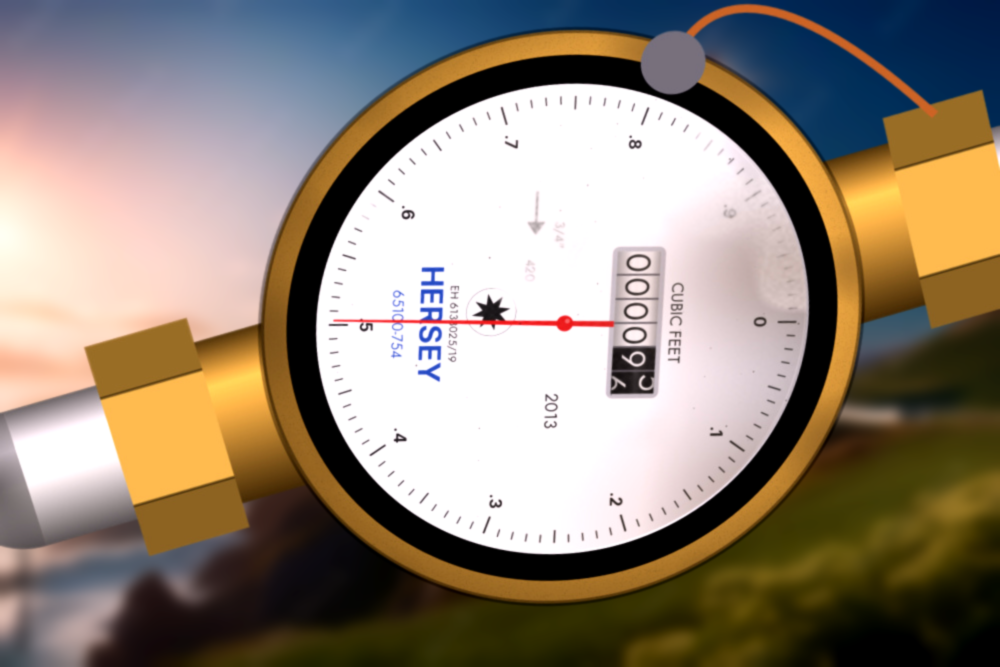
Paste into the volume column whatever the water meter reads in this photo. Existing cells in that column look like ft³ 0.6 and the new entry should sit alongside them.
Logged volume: ft³ 95.50
